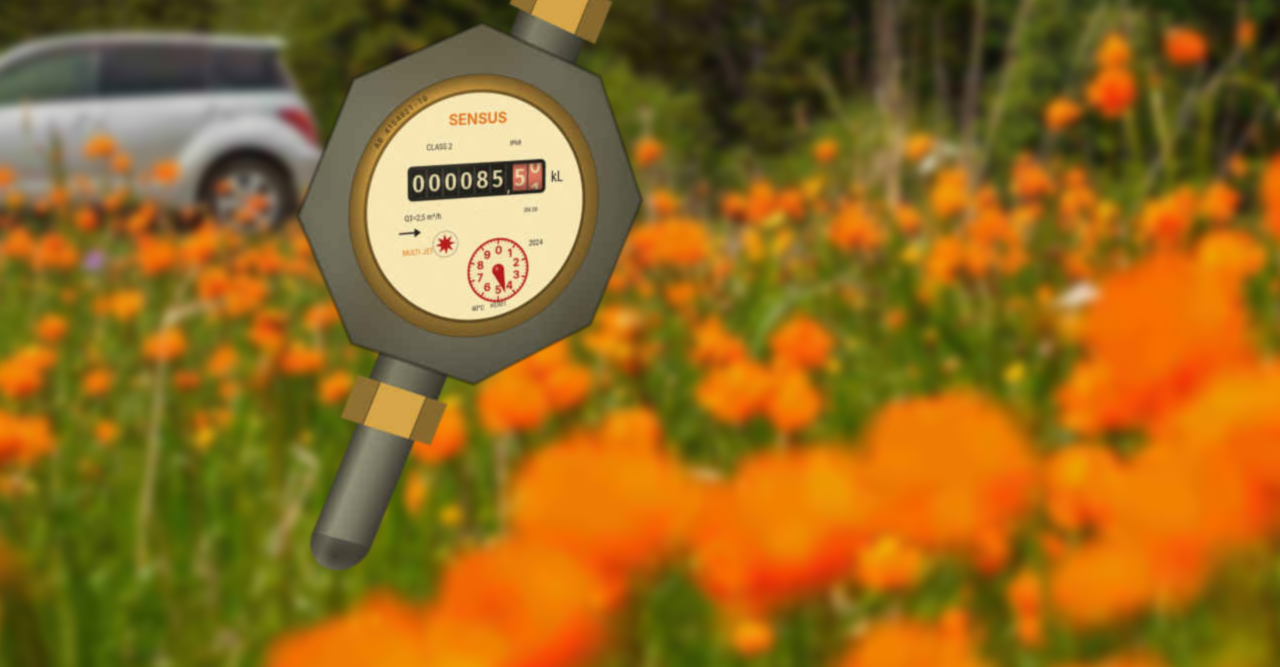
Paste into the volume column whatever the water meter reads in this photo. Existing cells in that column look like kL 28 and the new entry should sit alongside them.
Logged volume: kL 85.504
